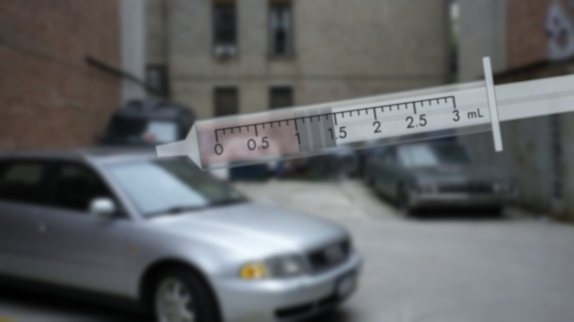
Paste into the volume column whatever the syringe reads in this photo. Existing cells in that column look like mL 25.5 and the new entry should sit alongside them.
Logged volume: mL 1
